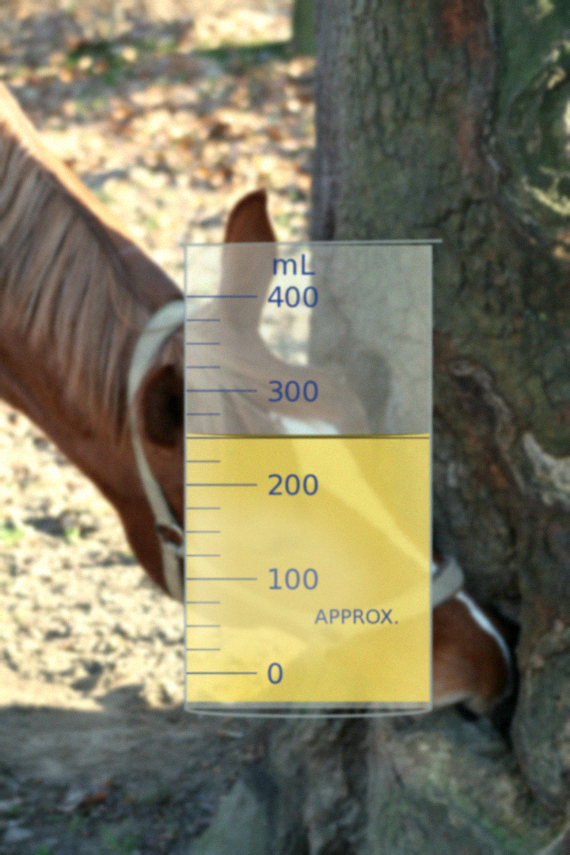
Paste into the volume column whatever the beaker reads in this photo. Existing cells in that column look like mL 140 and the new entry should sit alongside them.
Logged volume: mL 250
